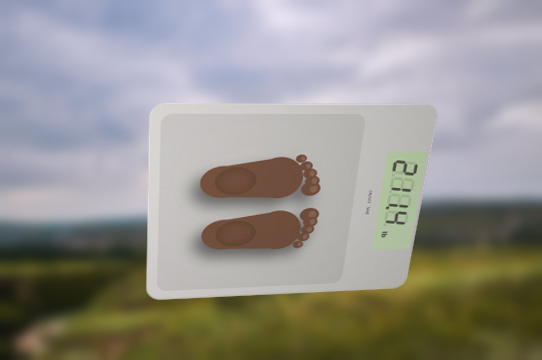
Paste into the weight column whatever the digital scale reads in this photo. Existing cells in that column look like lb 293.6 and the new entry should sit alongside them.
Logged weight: lb 211.4
